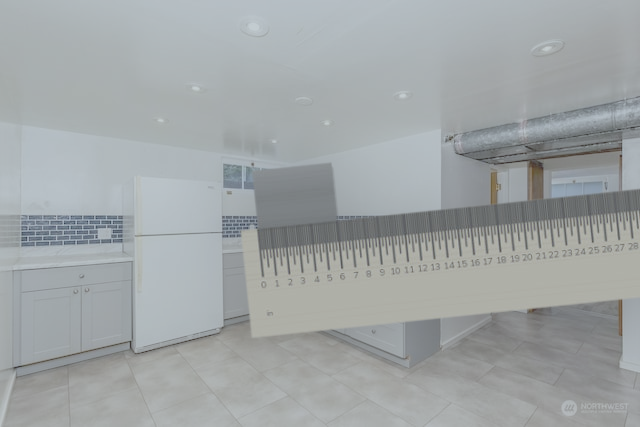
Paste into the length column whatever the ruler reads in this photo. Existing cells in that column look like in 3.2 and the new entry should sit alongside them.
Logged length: in 6
